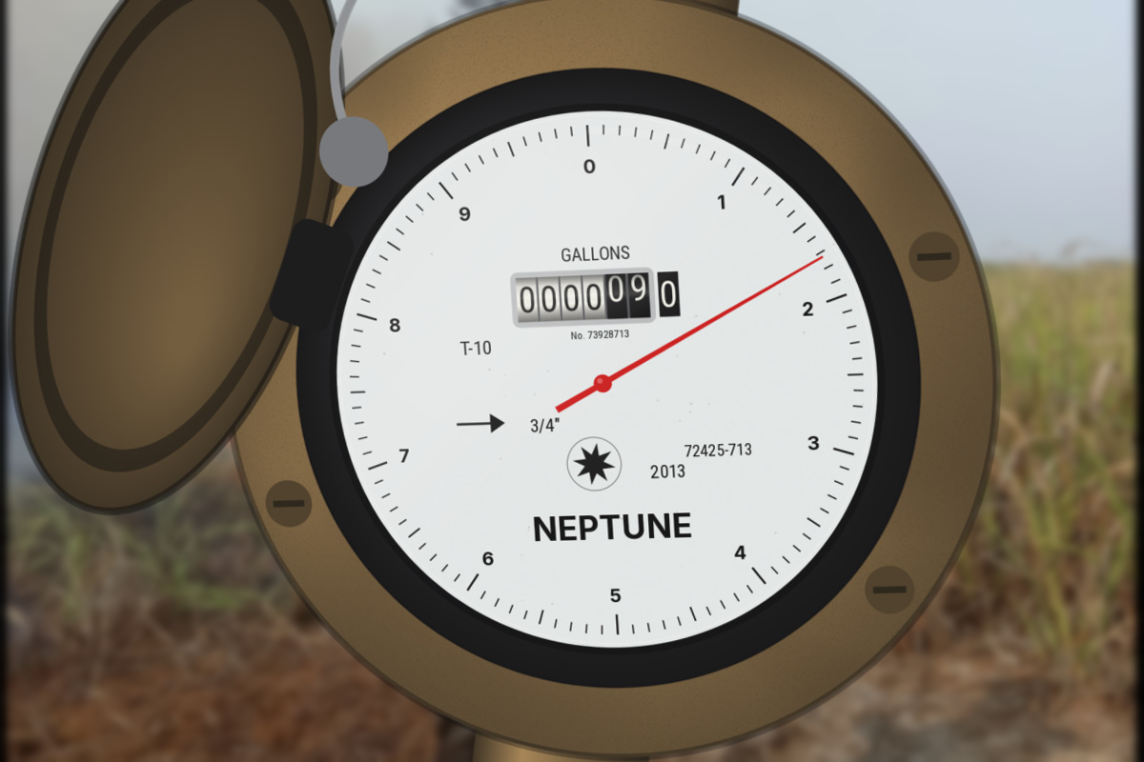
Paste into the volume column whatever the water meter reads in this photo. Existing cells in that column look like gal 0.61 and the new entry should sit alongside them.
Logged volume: gal 91.7
